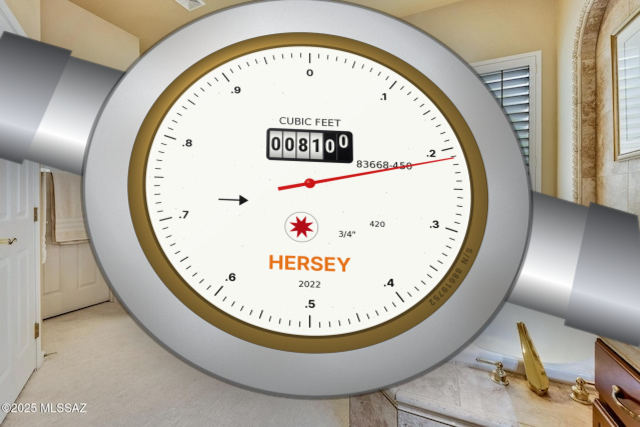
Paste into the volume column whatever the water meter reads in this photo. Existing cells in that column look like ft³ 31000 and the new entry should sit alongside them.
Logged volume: ft³ 8100.21
